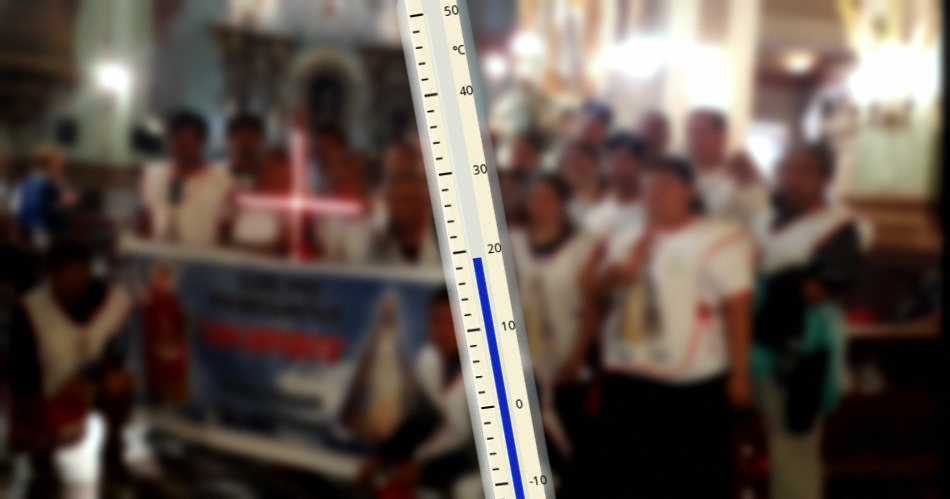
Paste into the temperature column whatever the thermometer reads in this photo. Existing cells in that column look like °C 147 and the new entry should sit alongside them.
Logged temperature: °C 19
